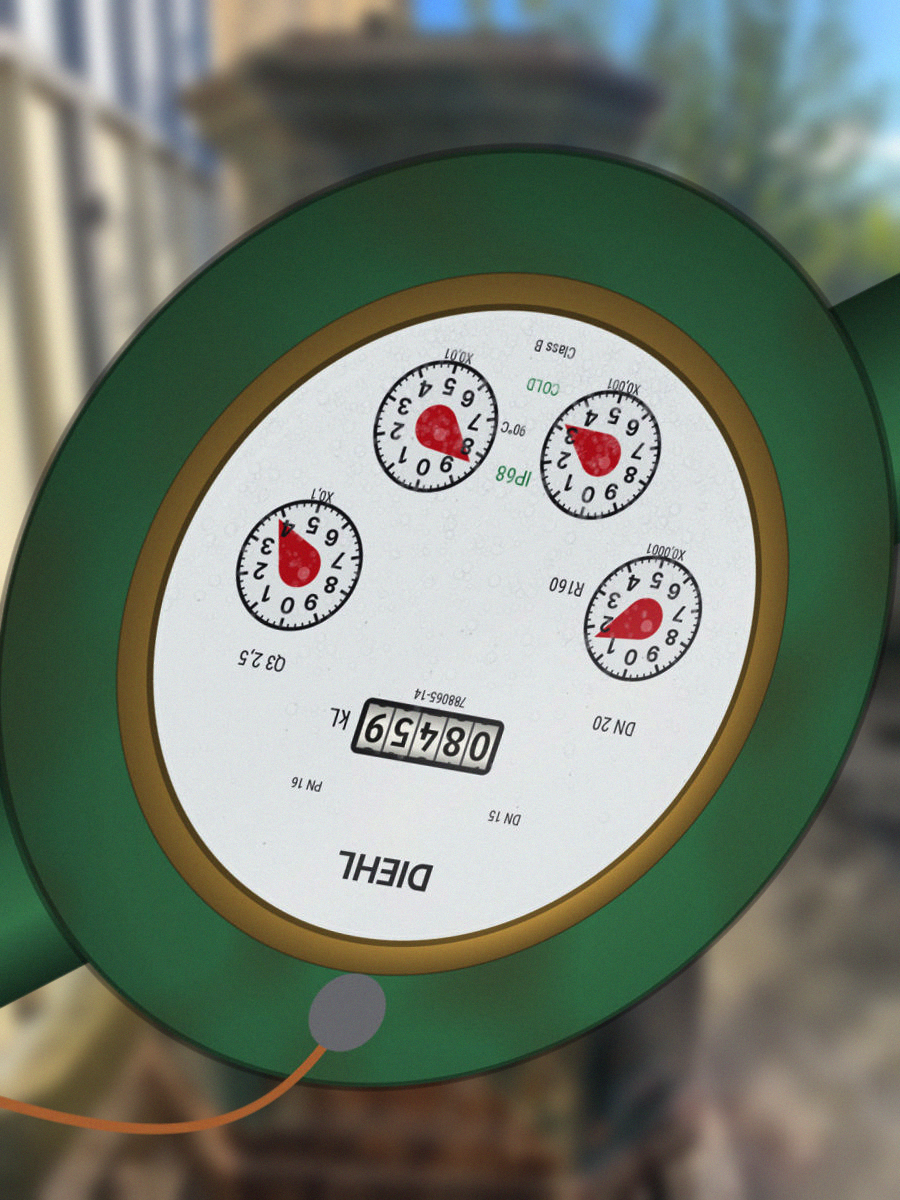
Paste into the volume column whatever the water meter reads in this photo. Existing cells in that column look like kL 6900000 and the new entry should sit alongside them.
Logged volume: kL 8459.3831
